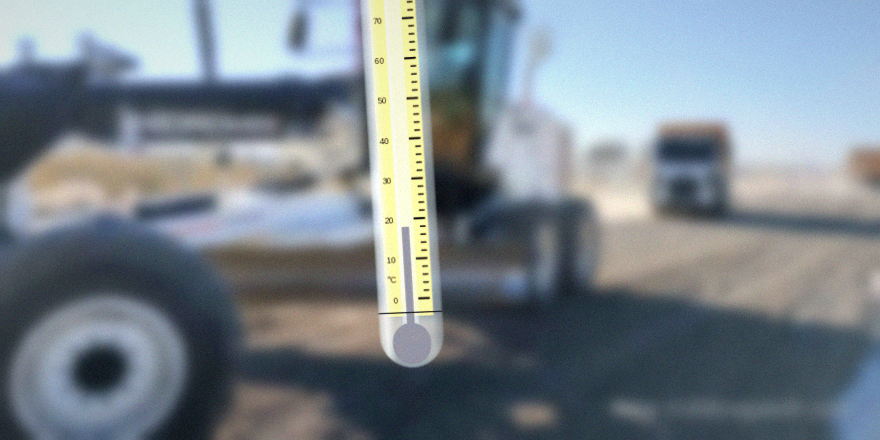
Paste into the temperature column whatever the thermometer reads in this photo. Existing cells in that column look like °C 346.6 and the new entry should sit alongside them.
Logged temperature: °C 18
